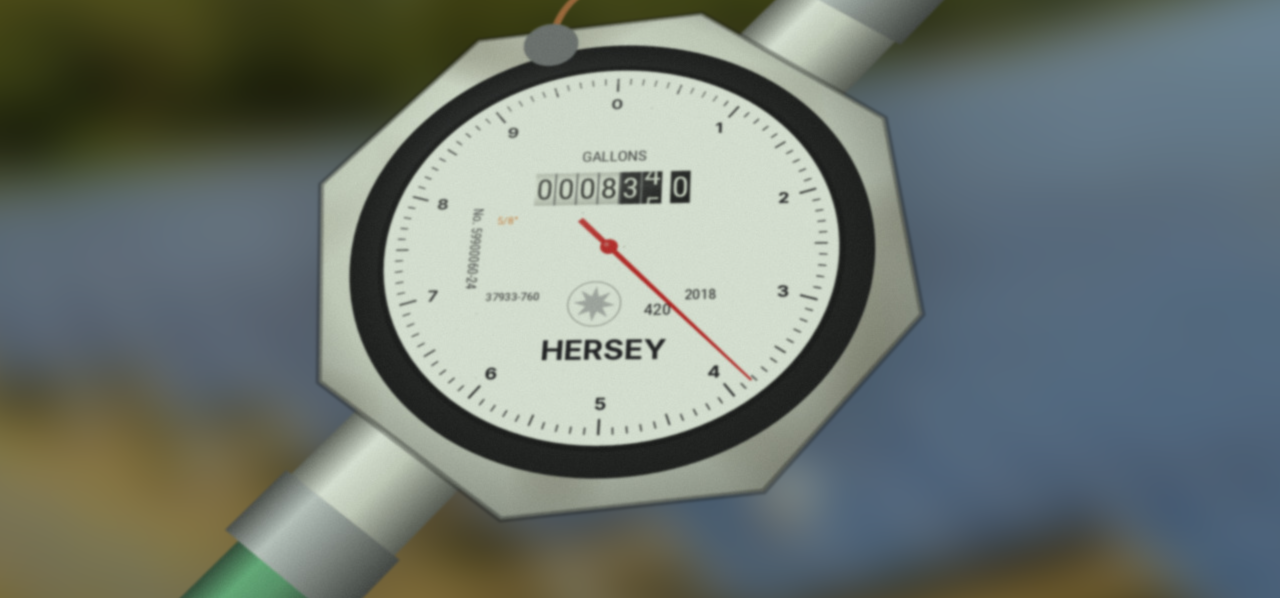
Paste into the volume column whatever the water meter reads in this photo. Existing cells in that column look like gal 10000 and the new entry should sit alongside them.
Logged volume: gal 8343.8
